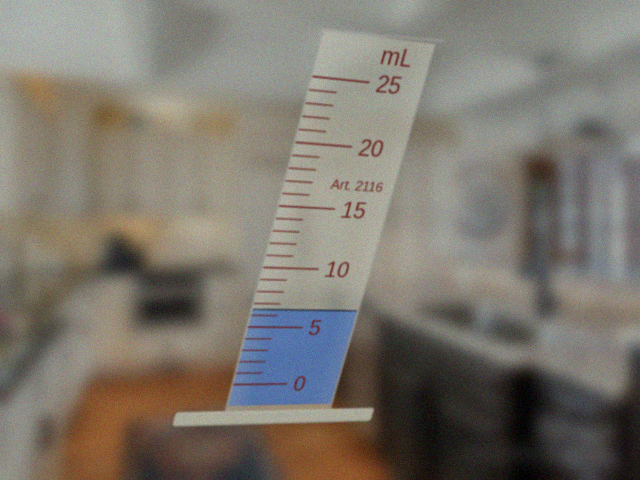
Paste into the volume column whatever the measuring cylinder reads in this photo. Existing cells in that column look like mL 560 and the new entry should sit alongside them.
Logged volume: mL 6.5
